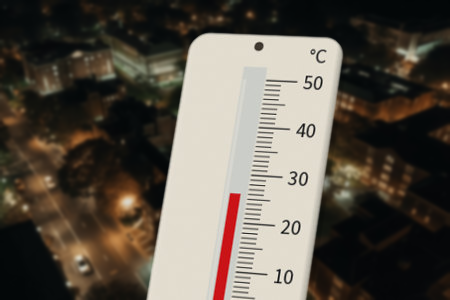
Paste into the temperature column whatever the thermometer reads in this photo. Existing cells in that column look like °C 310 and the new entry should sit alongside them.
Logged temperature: °C 26
